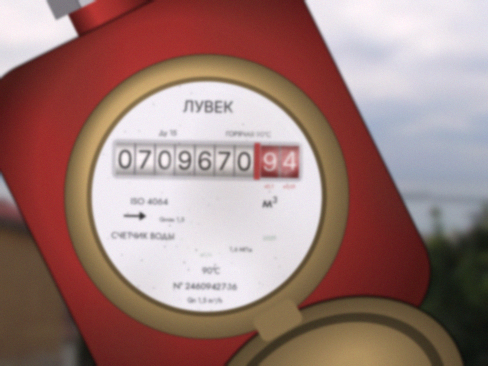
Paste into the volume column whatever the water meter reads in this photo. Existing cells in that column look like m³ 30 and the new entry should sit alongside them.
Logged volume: m³ 709670.94
